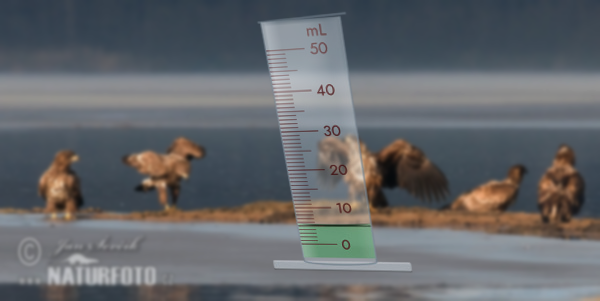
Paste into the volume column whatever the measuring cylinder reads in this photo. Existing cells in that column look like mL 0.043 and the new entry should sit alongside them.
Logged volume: mL 5
